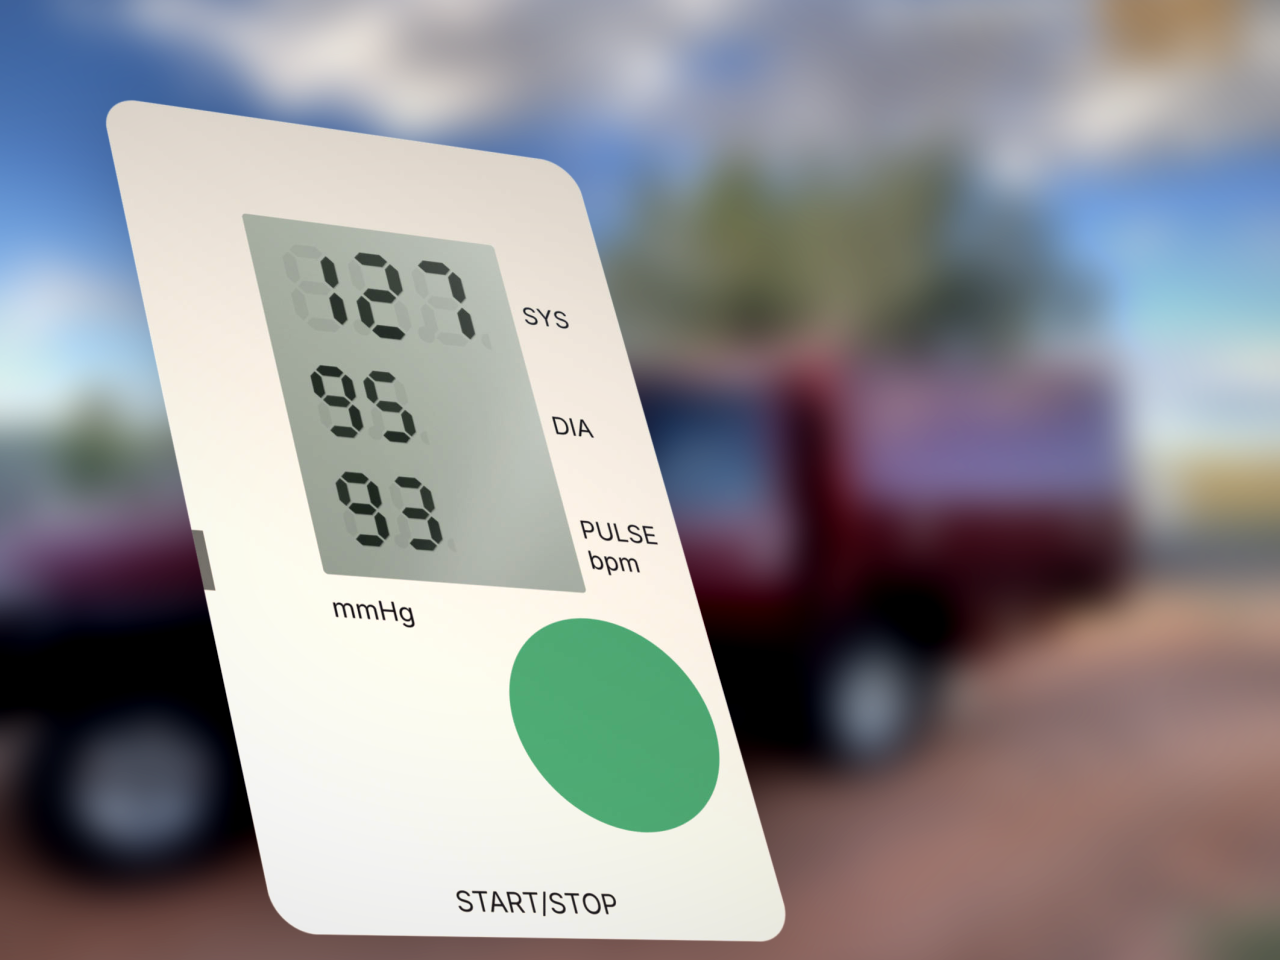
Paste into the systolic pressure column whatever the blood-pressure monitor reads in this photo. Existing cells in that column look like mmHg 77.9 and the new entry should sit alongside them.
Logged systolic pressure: mmHg 127
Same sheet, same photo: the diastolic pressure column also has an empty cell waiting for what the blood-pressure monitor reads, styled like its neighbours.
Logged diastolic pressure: mmHg 95
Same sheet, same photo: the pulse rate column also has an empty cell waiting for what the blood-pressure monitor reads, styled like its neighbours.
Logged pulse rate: bpm 93
